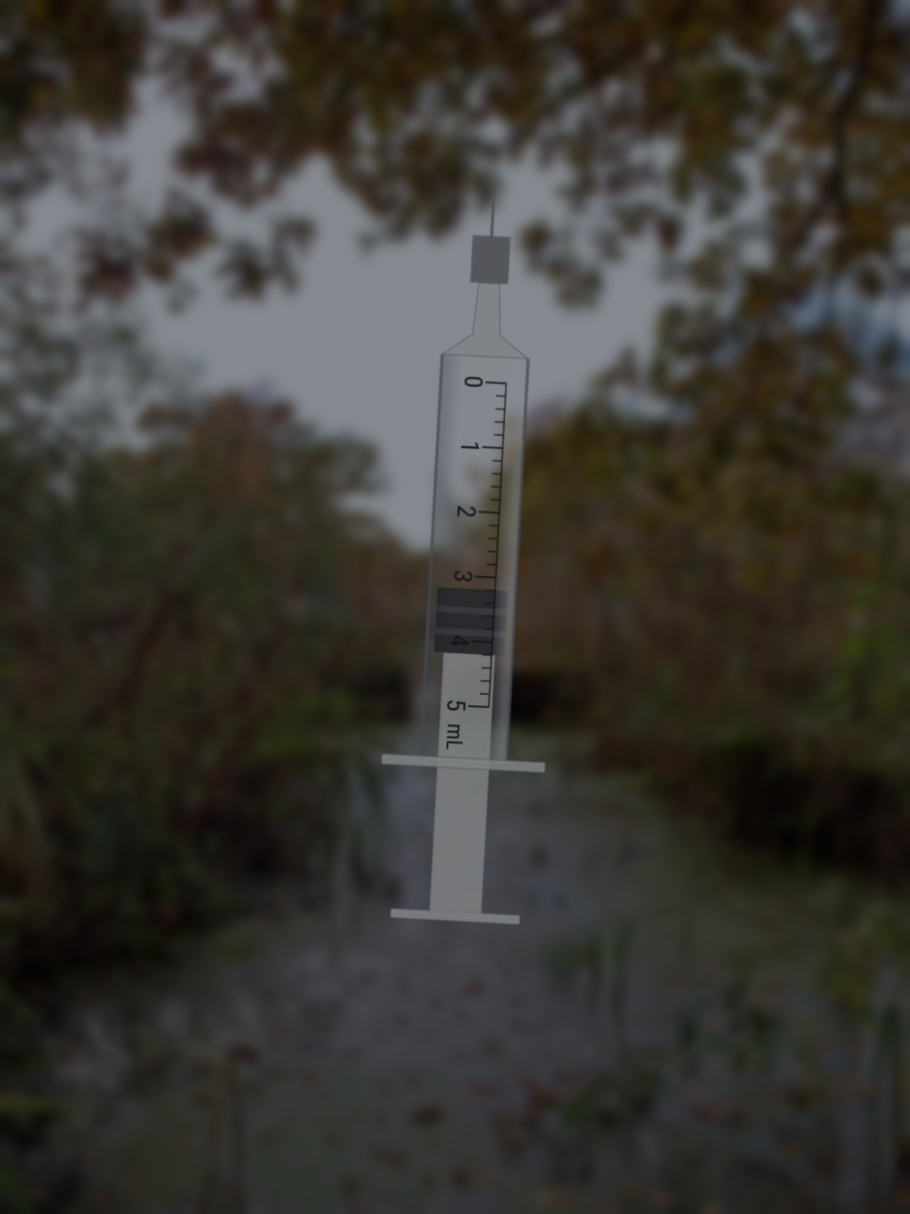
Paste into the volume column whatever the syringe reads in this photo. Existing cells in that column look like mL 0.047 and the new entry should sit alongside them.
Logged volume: mL 3.2
